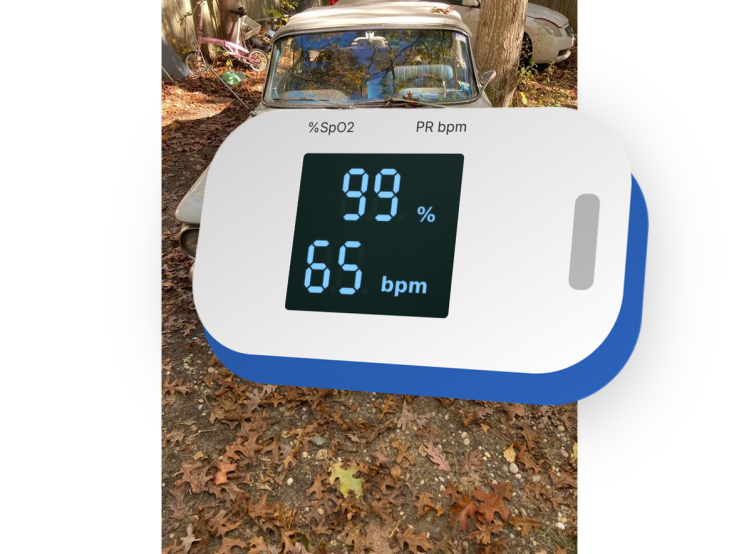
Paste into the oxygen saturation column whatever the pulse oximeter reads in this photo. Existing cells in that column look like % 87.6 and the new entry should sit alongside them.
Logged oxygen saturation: % 99
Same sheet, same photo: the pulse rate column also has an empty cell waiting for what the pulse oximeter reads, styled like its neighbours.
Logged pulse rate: bpm 65
